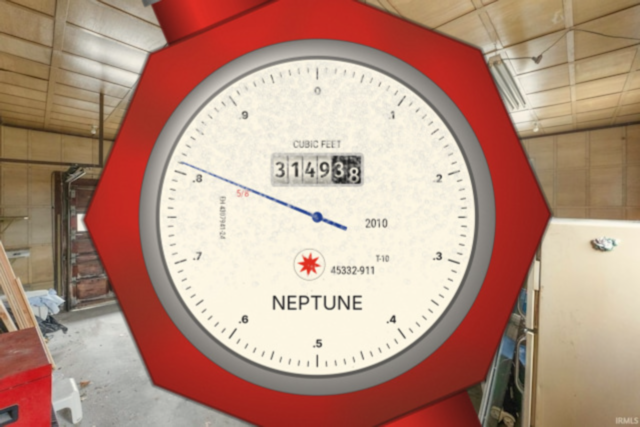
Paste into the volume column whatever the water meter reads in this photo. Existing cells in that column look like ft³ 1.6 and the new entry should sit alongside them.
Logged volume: ft³ 314937.81
